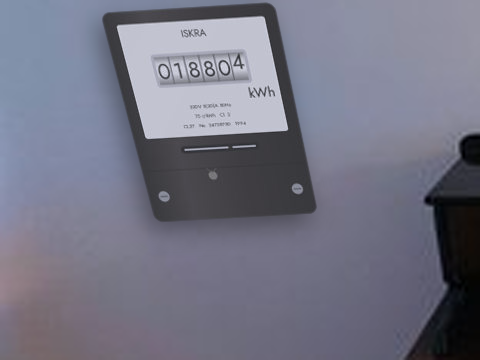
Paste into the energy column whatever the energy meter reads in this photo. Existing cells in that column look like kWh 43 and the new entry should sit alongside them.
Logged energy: kWh 18804
